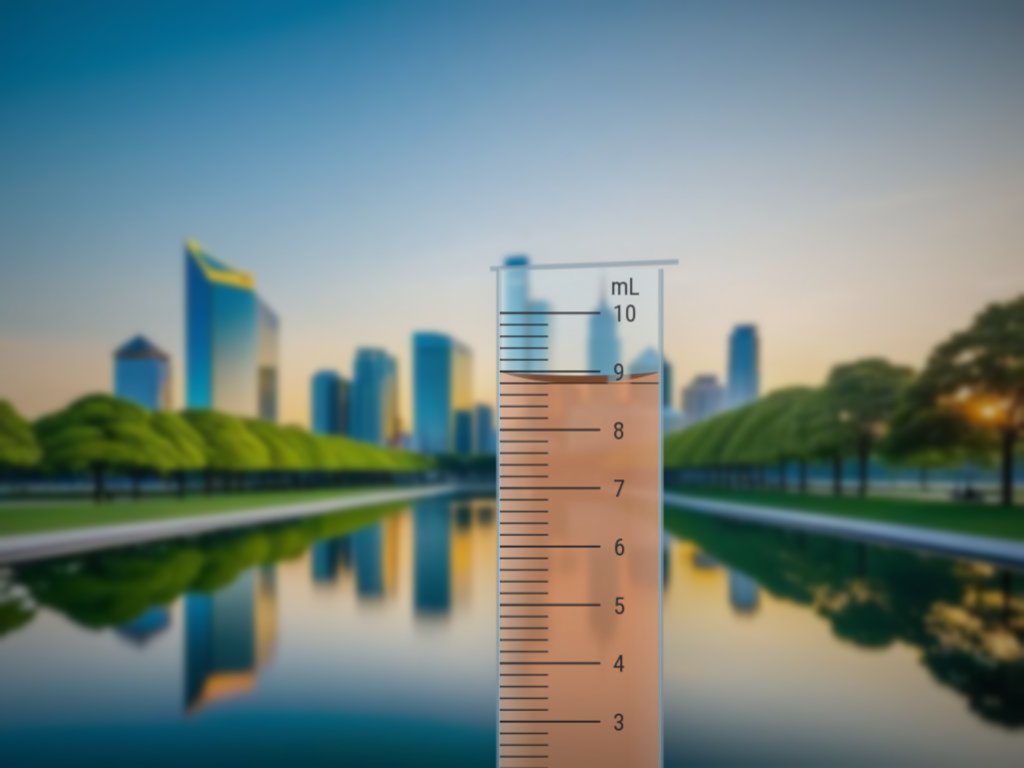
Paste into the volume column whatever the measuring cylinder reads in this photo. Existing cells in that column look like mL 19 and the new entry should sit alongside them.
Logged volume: mL 8.8
